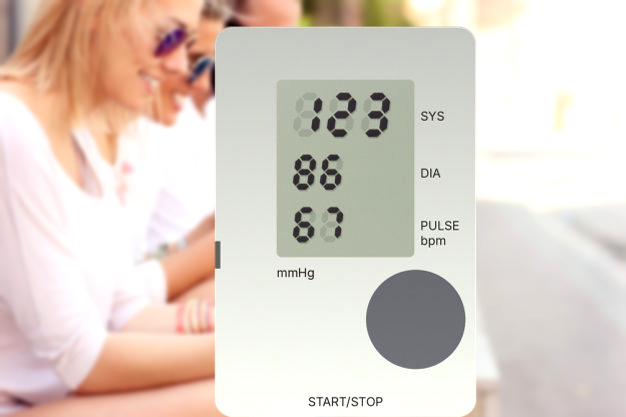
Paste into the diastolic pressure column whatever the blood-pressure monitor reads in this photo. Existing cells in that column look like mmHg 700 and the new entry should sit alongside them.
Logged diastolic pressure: mmHg 86
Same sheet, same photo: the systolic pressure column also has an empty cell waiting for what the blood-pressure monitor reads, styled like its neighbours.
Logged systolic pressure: mmHg 123
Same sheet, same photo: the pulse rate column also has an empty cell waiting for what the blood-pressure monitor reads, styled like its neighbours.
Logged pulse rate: bpm 67
